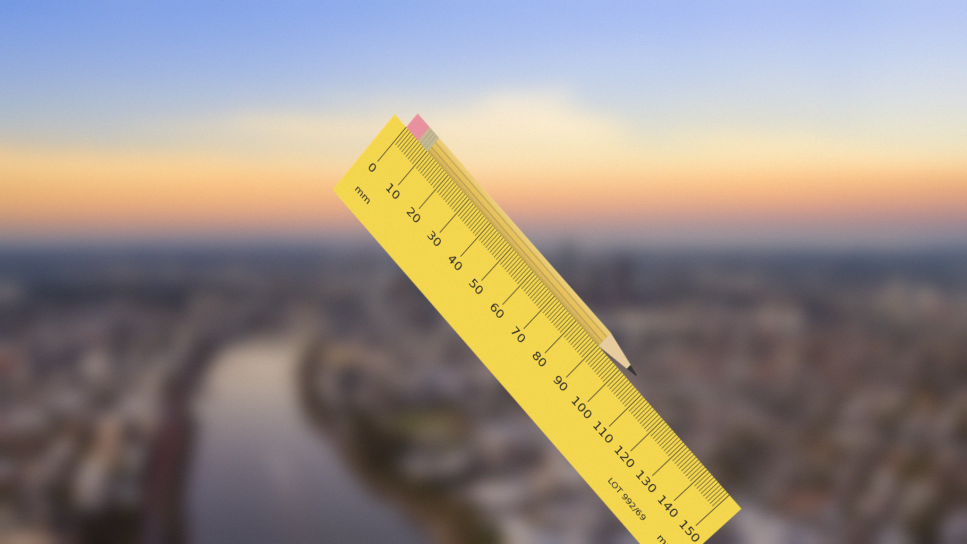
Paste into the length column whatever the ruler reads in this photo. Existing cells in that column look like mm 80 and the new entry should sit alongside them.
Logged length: mm 105
